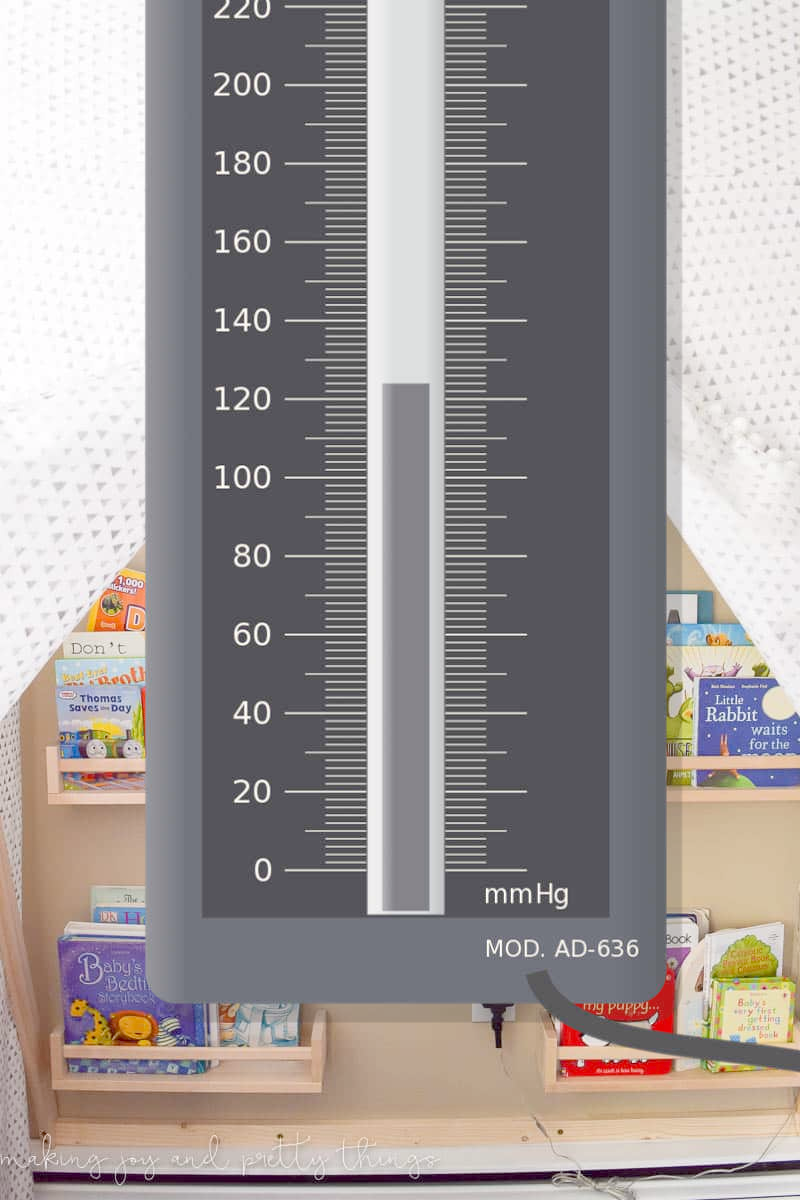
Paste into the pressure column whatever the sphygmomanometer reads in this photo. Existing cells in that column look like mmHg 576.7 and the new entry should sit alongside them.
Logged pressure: mmHg 124
